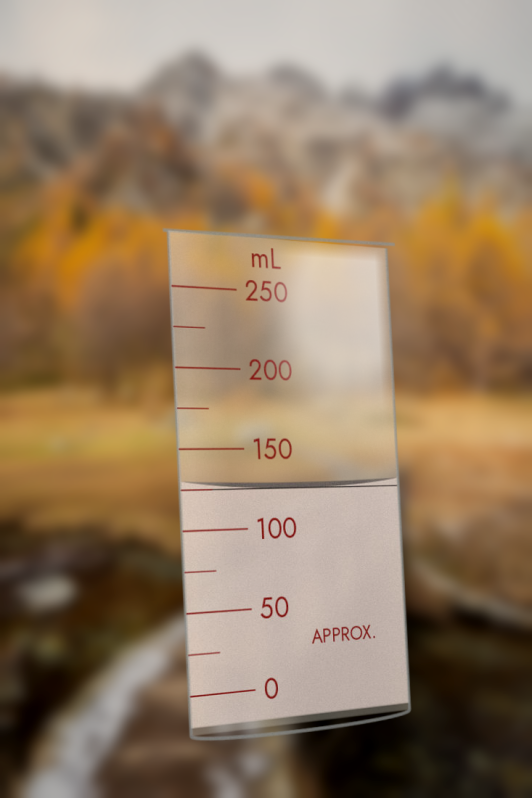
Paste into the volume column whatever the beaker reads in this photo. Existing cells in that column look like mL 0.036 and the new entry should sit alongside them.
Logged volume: mL 125
